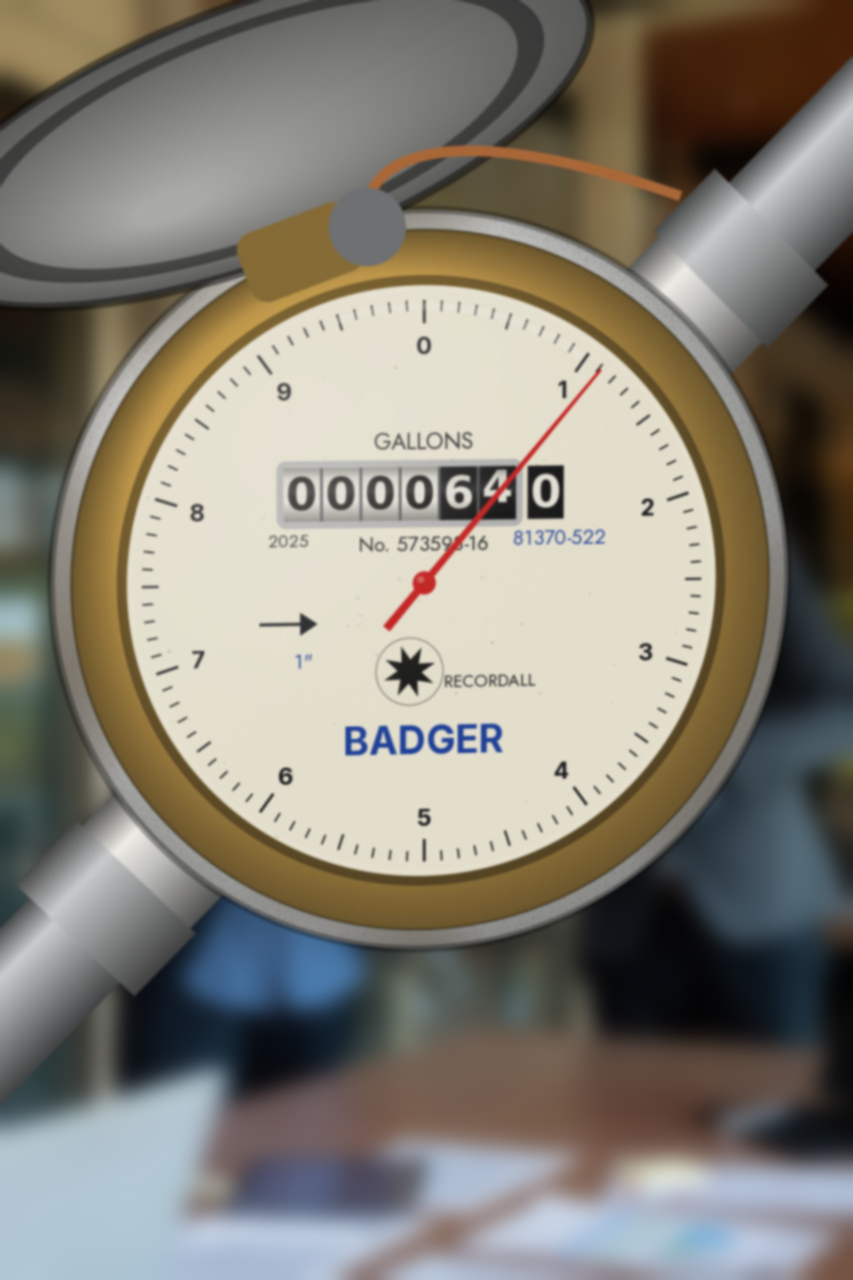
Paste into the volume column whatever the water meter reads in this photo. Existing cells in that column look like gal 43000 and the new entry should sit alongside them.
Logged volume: gal 641.1
